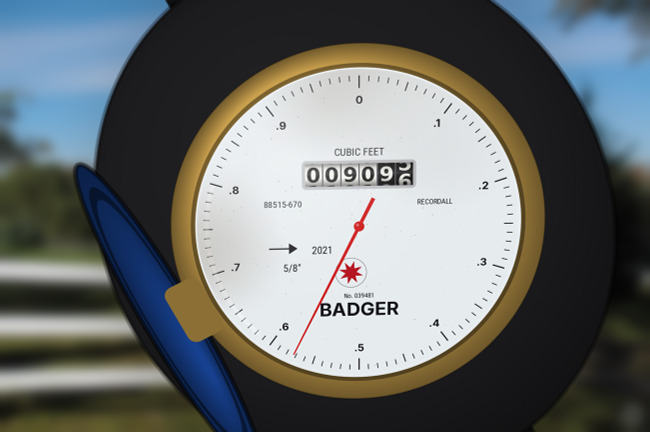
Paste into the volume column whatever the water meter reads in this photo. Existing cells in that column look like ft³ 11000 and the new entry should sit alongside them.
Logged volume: ft³ 9095.57
